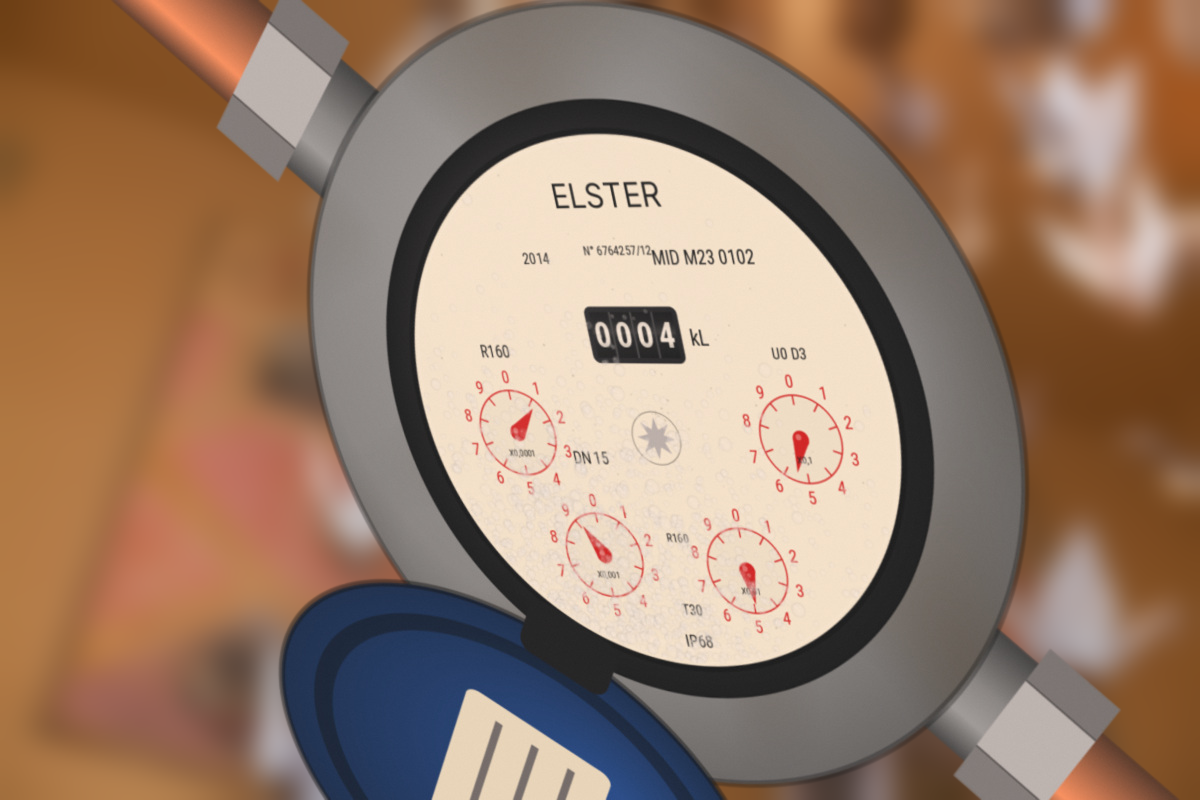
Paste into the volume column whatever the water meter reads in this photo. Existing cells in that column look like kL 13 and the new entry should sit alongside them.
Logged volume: kL 4.5491
